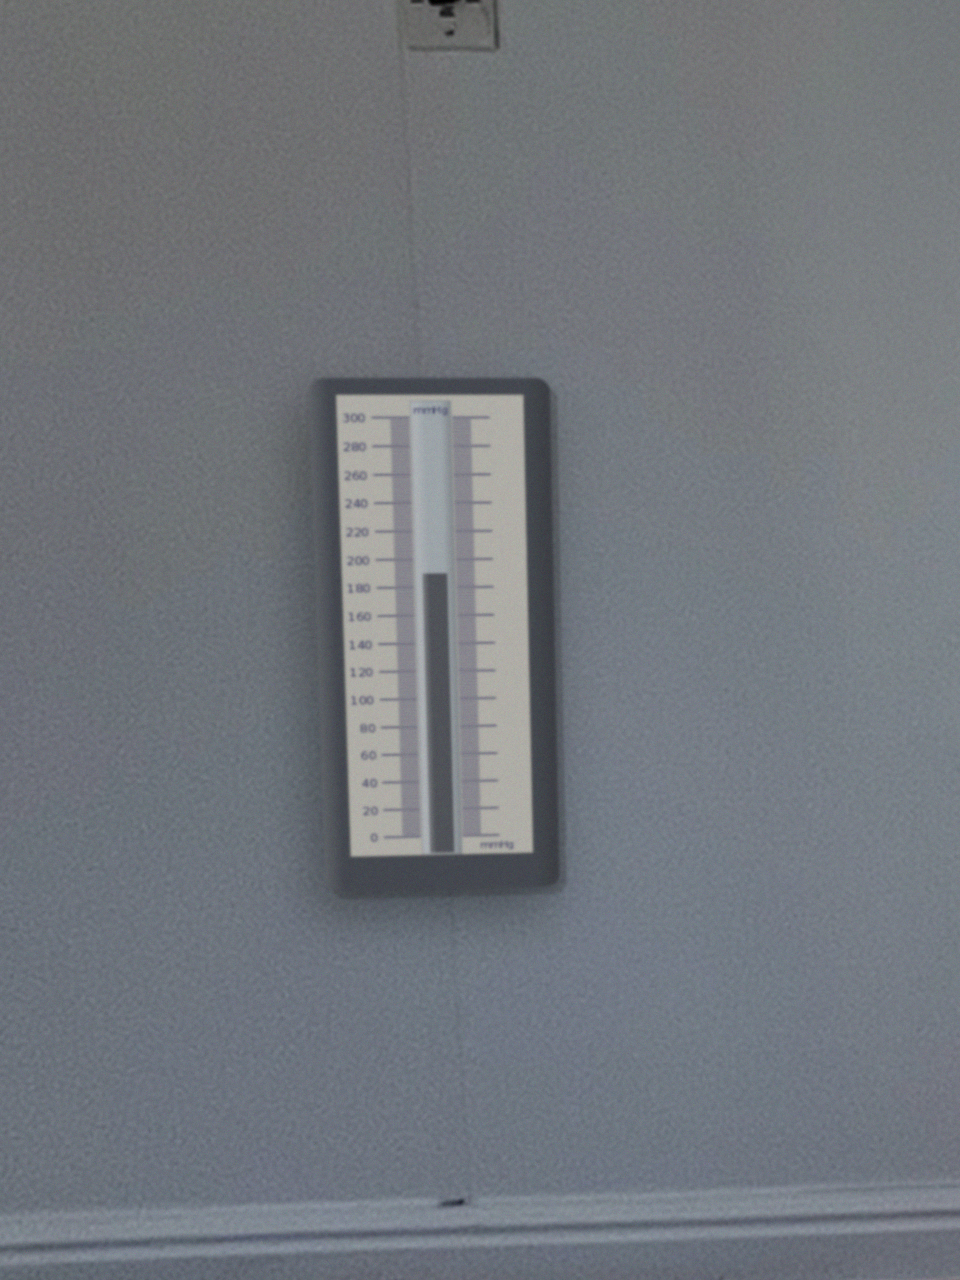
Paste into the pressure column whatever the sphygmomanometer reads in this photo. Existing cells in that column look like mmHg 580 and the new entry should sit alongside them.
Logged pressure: mmHg 190
